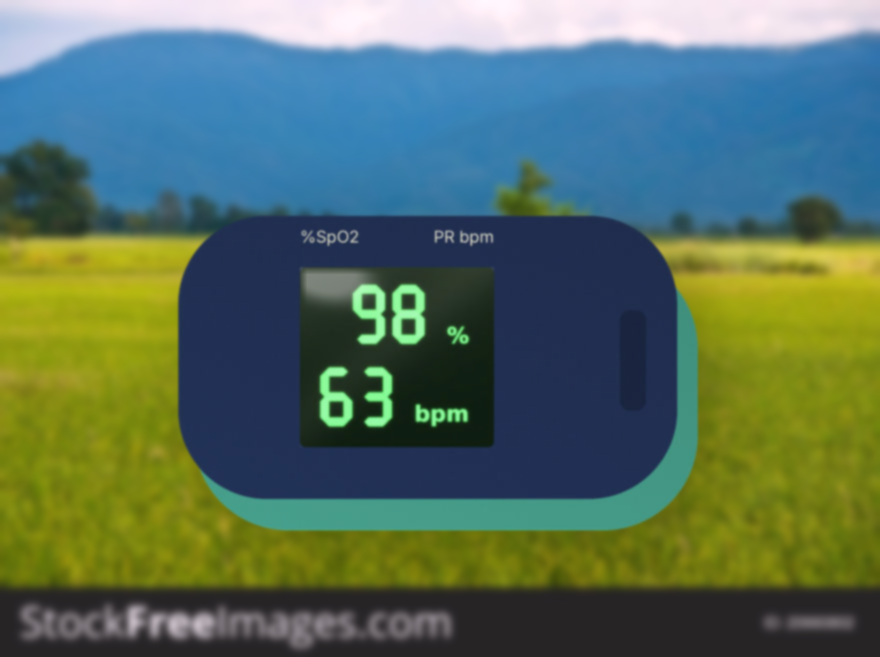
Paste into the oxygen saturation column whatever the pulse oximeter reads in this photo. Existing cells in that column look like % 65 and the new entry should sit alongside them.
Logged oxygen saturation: % 98
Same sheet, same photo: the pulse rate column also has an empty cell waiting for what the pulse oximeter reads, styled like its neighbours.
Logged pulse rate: bpm 63
